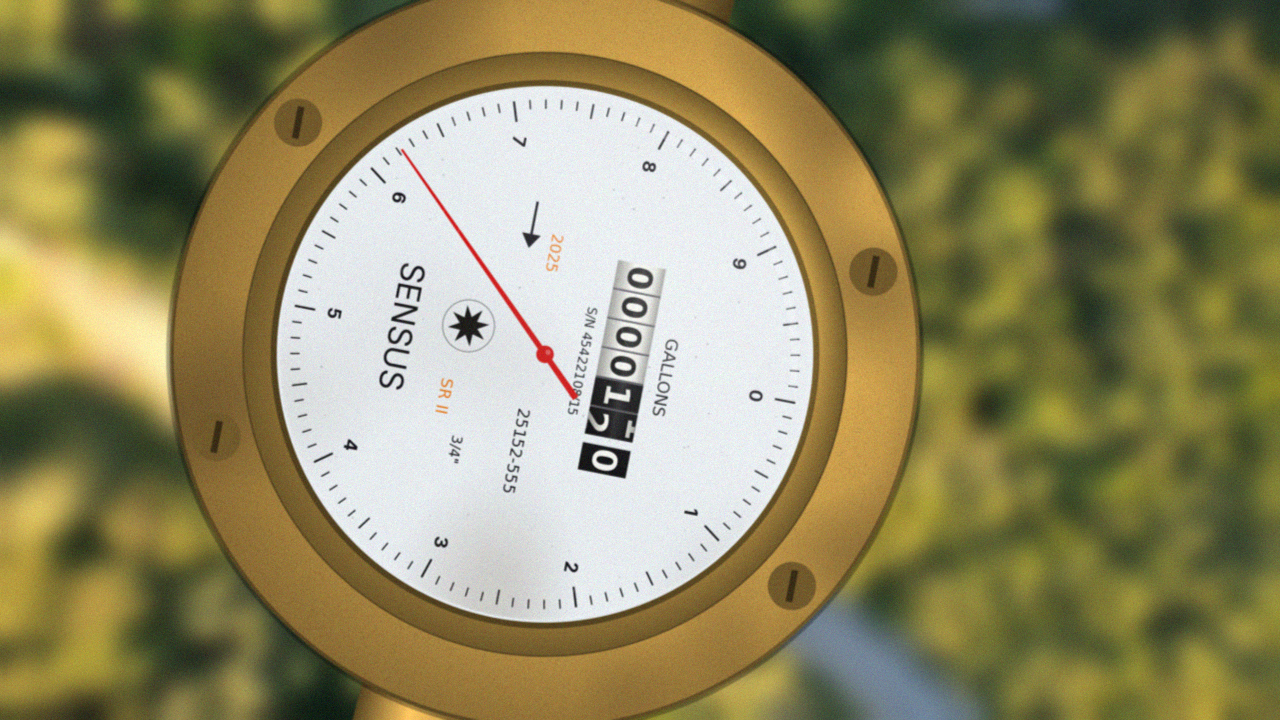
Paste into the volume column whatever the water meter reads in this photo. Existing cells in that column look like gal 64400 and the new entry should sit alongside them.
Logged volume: gal 116.2
